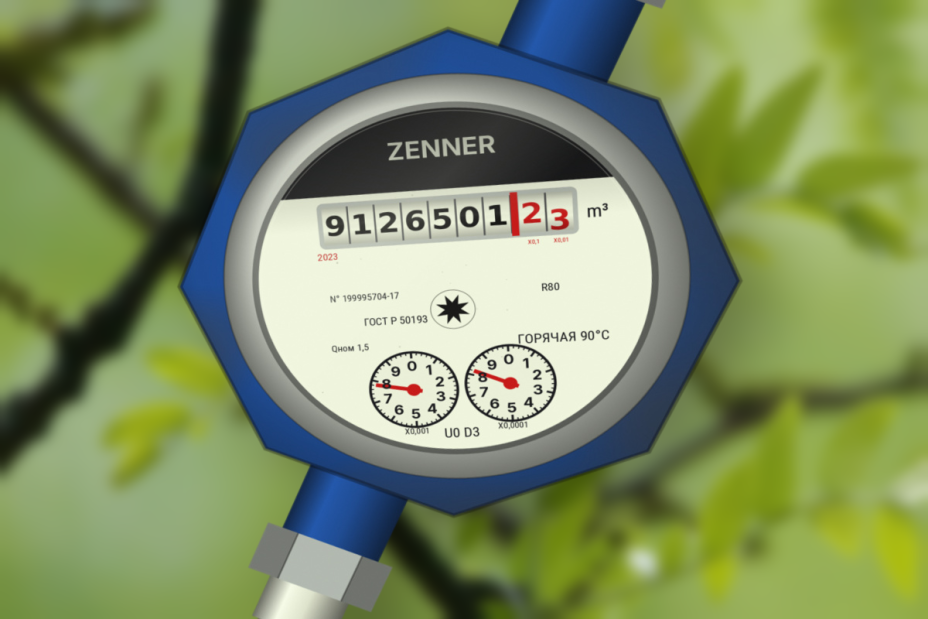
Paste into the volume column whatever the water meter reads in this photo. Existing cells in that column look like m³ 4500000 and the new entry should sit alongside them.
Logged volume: m³ 9126501.2278
